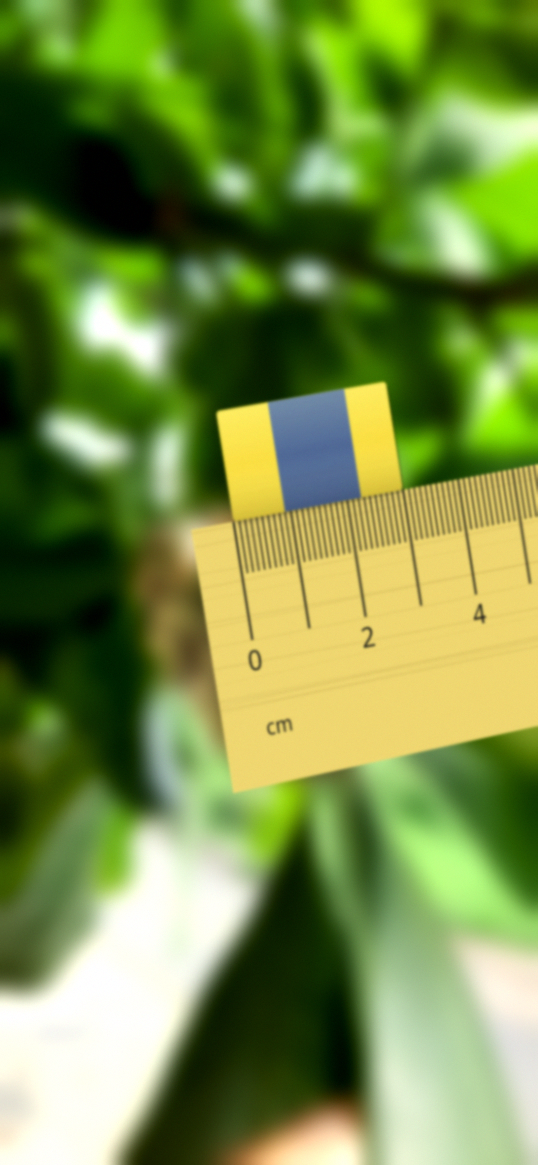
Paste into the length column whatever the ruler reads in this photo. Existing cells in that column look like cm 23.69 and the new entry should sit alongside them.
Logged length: cm 3
